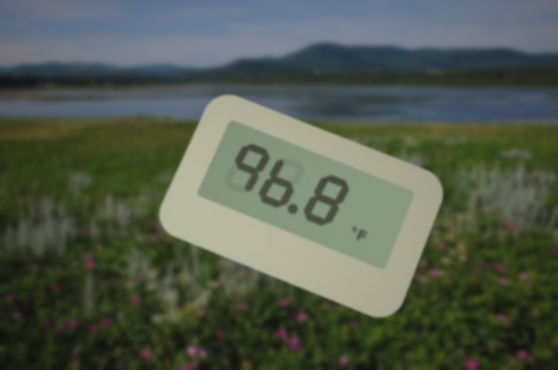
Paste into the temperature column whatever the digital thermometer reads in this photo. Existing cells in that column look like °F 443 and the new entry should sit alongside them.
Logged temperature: °F 96.8
